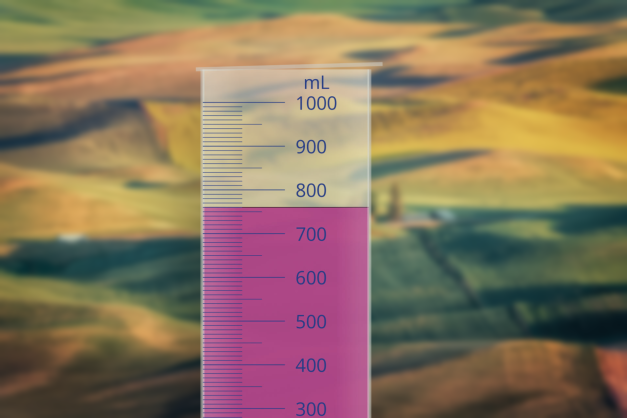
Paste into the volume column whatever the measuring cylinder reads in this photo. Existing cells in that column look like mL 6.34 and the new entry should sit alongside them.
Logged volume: mL 760
